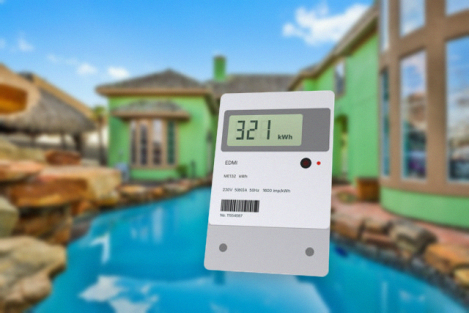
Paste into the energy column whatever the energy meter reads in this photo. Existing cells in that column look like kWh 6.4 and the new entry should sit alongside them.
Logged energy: kWh 321
